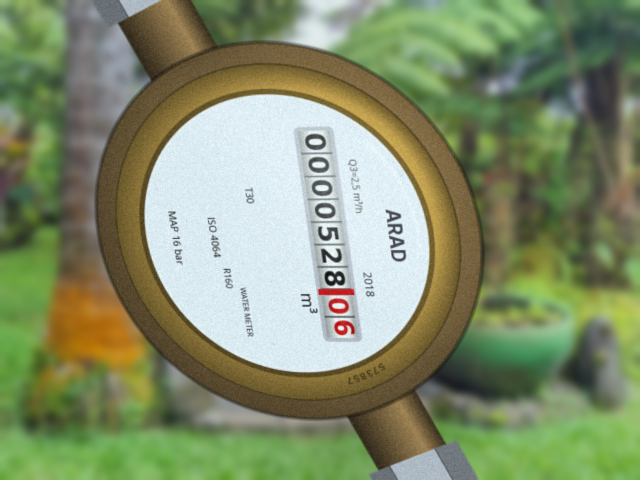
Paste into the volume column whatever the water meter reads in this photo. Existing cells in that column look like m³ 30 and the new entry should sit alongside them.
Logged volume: m³ 528.06
